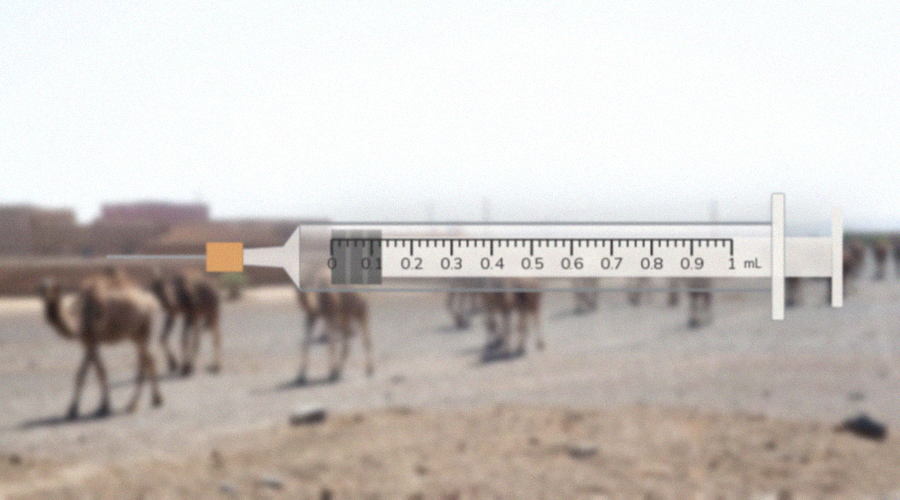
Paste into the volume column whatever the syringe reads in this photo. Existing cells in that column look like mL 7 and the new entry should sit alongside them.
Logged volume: mL 0
